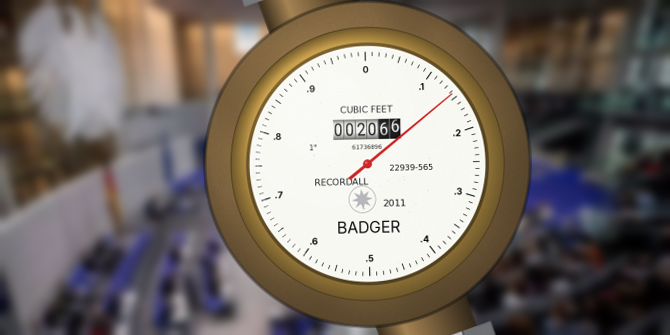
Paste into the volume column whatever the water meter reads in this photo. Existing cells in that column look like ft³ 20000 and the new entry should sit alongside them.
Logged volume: ft³ 2066.14
